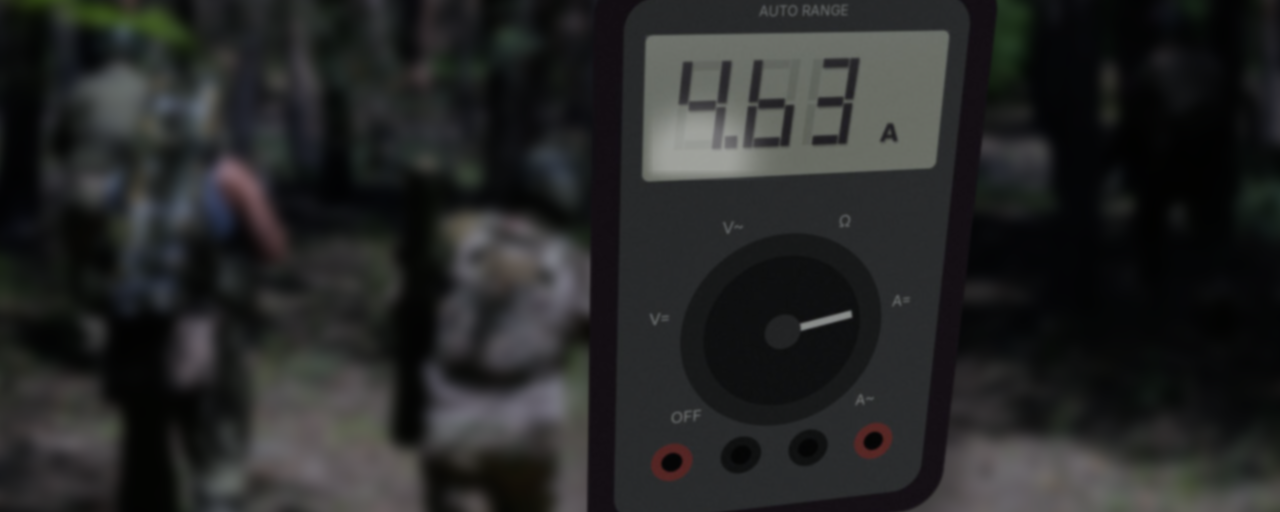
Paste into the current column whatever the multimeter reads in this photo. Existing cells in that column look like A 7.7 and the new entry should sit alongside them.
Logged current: A 4.63
